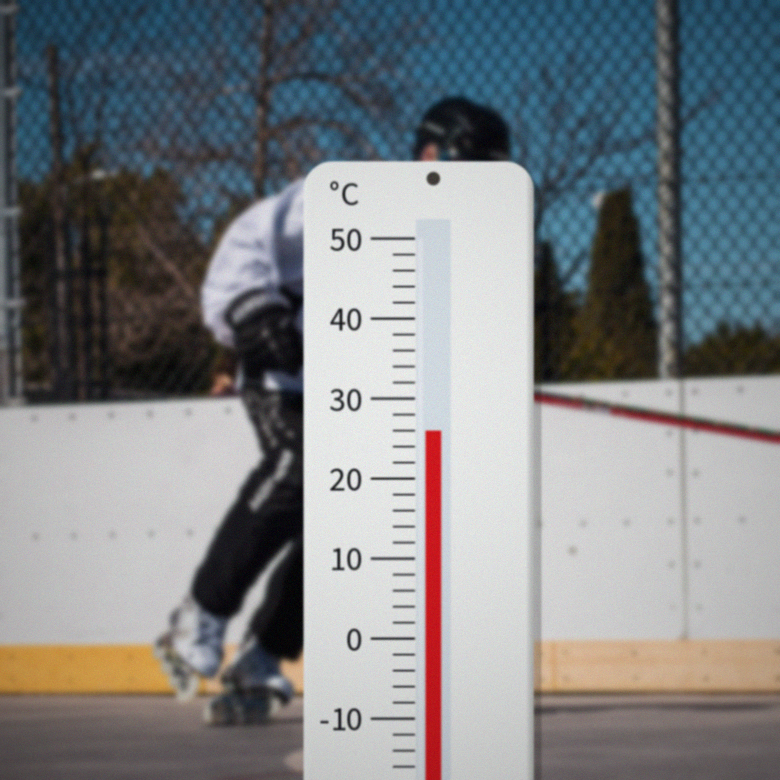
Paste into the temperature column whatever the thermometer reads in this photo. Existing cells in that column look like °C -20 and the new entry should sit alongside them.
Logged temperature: °C 26
